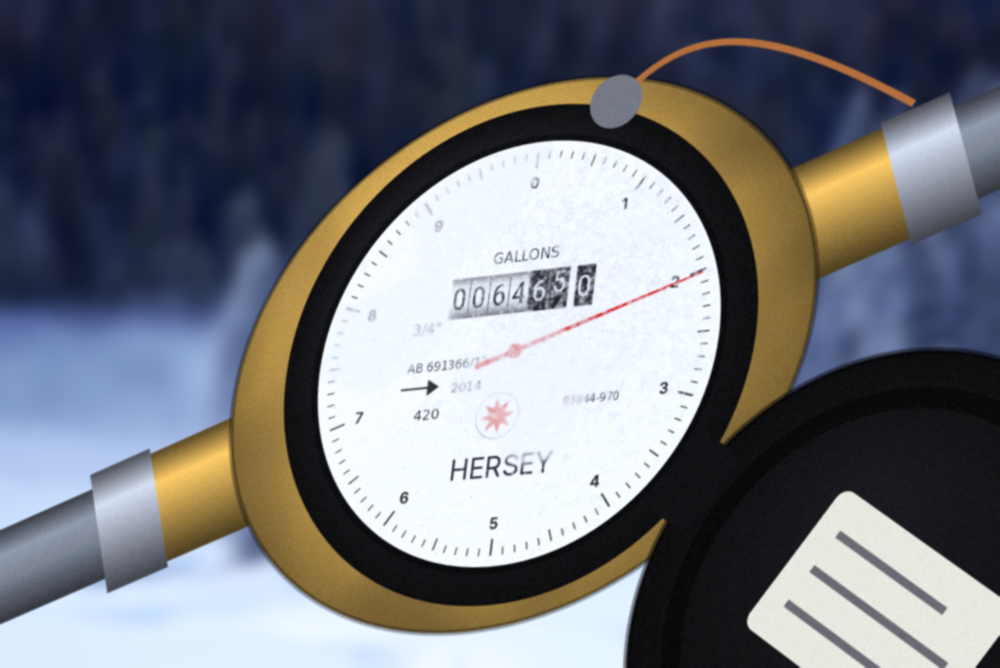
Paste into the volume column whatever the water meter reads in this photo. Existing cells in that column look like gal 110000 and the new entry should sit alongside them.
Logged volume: gal 64652.0
